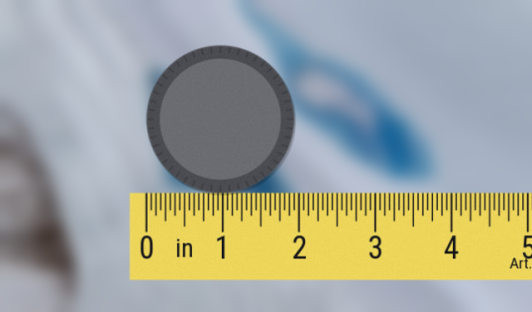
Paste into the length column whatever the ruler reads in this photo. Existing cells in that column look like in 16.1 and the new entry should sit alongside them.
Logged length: in 1.9375
